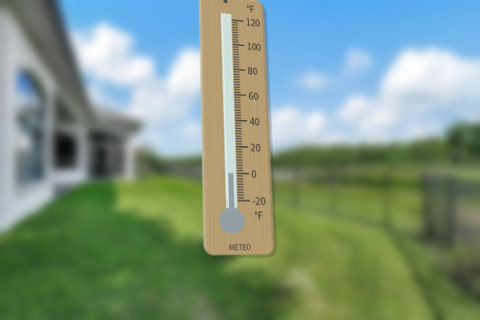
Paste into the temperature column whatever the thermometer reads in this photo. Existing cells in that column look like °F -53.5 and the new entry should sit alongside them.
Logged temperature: °F 0
